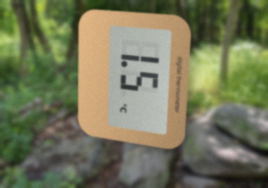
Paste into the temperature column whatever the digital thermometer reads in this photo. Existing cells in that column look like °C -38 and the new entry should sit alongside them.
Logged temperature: °C 1.5
